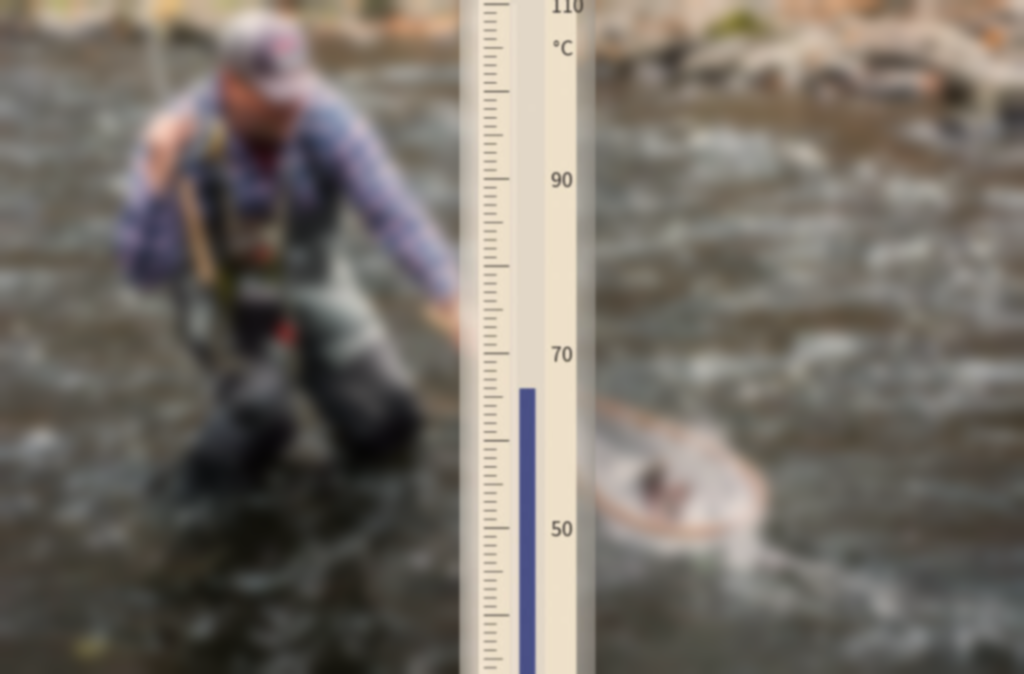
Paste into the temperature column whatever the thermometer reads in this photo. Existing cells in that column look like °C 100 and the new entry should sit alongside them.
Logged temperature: °C 66
